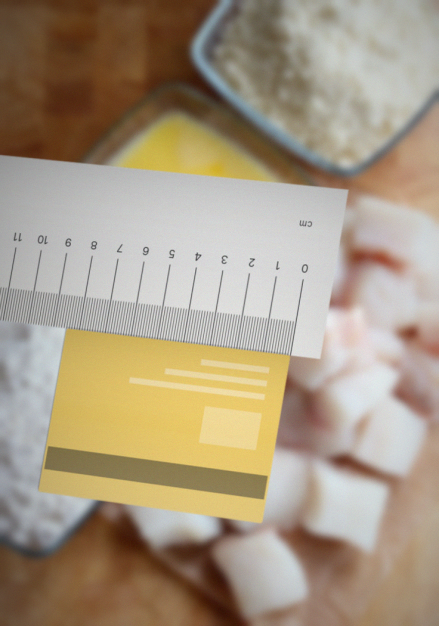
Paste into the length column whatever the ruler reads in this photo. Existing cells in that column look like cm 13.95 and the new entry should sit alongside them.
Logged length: cm 8.5
